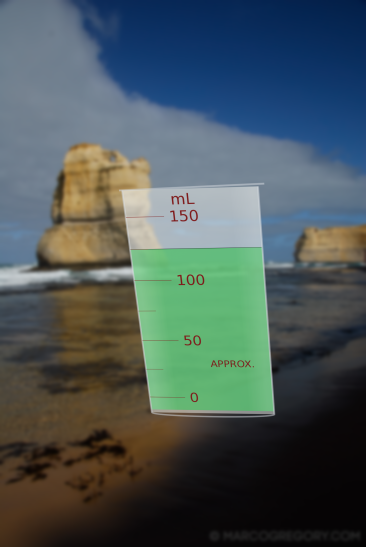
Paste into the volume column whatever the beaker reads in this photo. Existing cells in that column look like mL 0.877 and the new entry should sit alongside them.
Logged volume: mL 125
